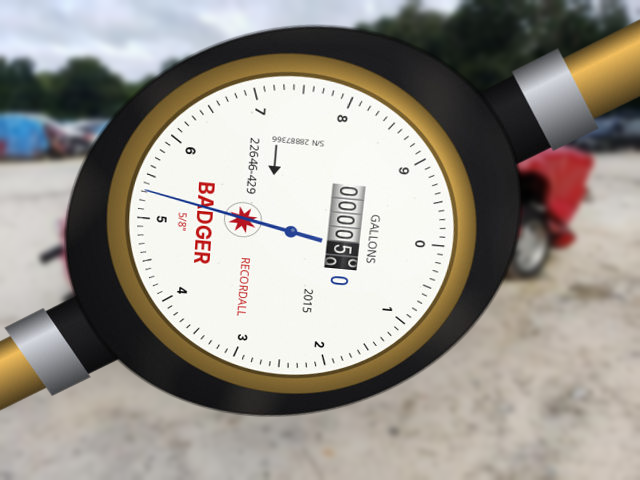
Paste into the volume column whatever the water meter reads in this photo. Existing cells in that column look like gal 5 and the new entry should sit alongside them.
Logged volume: gal 585.3
